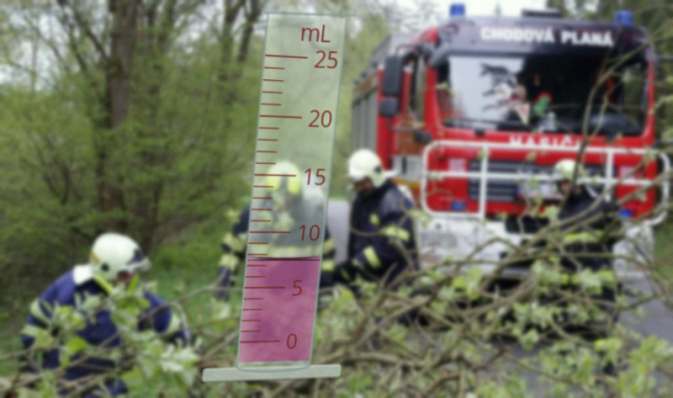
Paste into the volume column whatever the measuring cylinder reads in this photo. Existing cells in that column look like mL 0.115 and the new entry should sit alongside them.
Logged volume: mL 7.5
